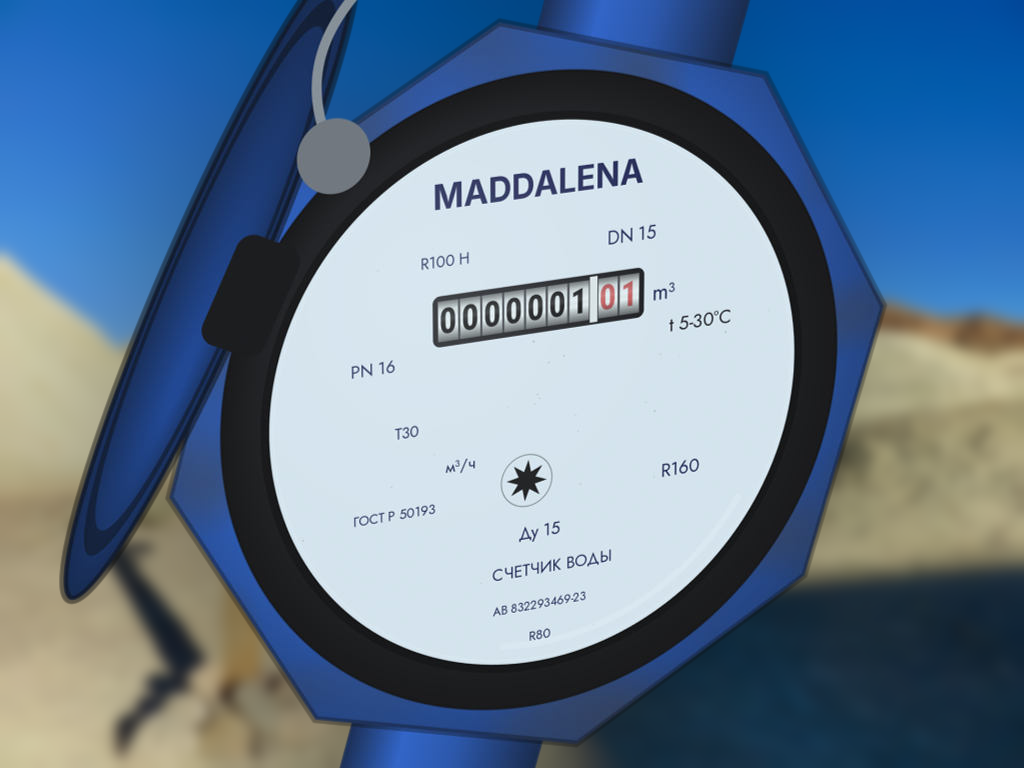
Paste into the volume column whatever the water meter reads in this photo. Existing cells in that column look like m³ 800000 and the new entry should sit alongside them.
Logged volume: m³ 1.01
